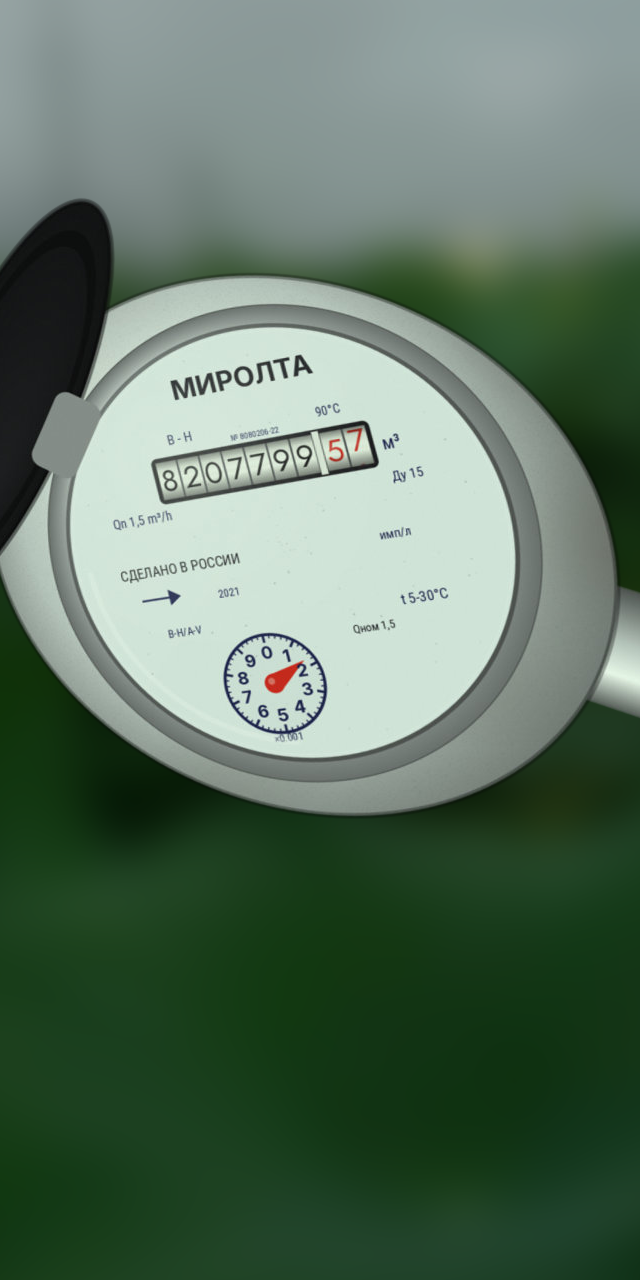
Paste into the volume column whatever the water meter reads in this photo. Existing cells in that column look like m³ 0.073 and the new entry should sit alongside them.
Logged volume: m³ 8207799.571
